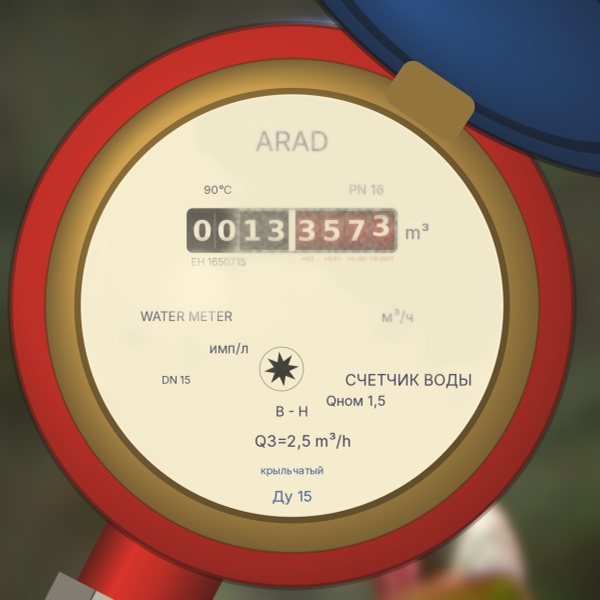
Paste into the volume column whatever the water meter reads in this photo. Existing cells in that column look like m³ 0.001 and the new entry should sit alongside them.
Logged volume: m³ 13.3573
